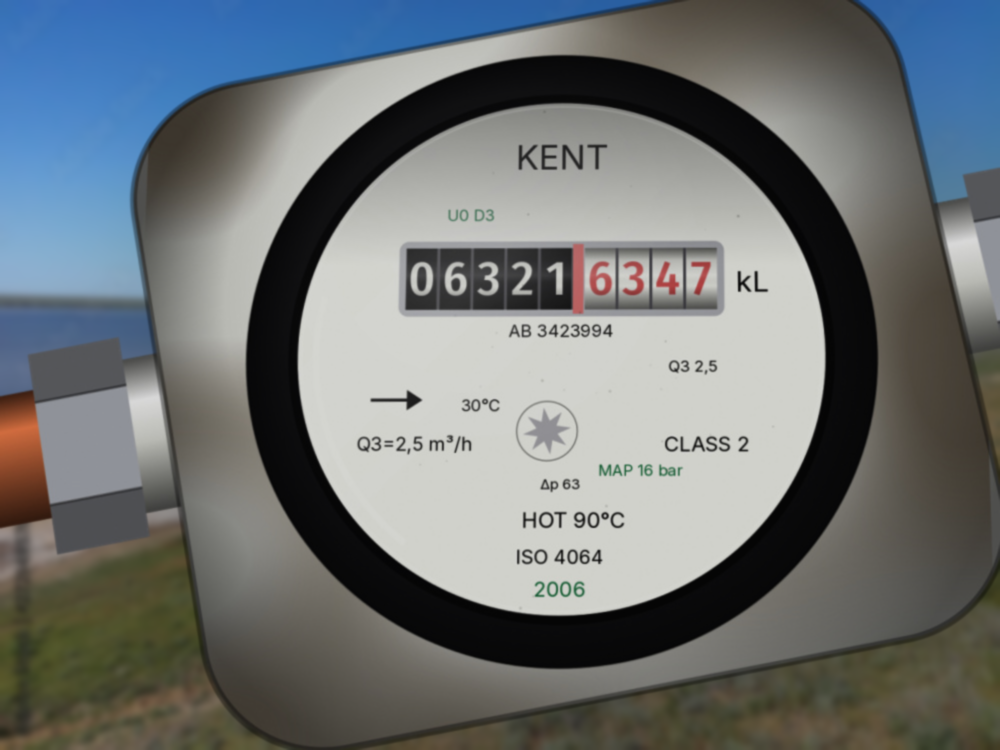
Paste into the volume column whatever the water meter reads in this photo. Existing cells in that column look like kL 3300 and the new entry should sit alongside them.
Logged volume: kL 6321.6347
